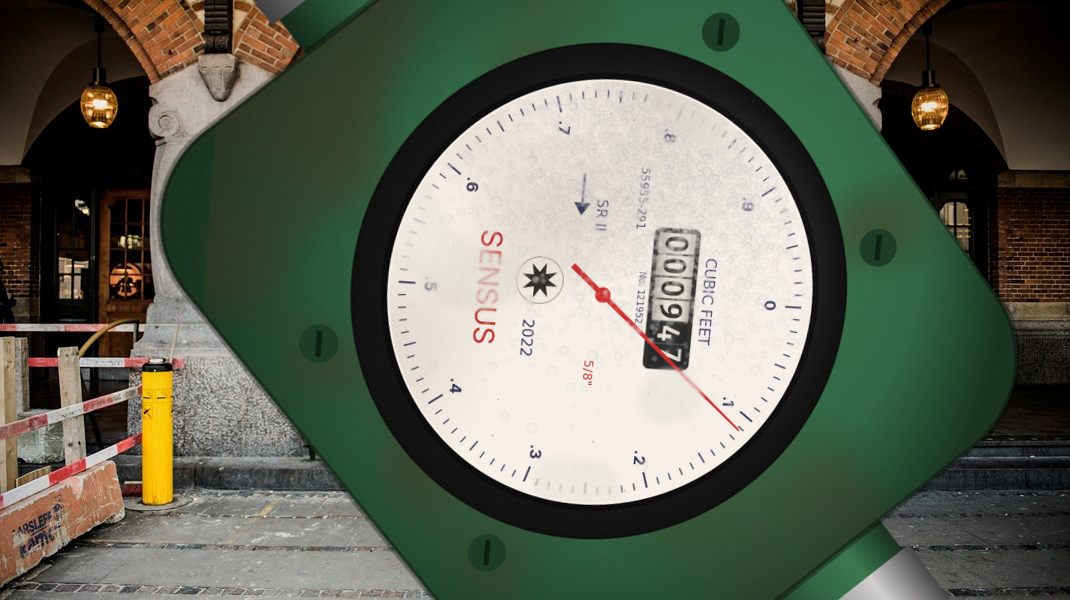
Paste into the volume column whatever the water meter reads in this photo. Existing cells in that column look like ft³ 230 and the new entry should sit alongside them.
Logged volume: ft³ 947.11
